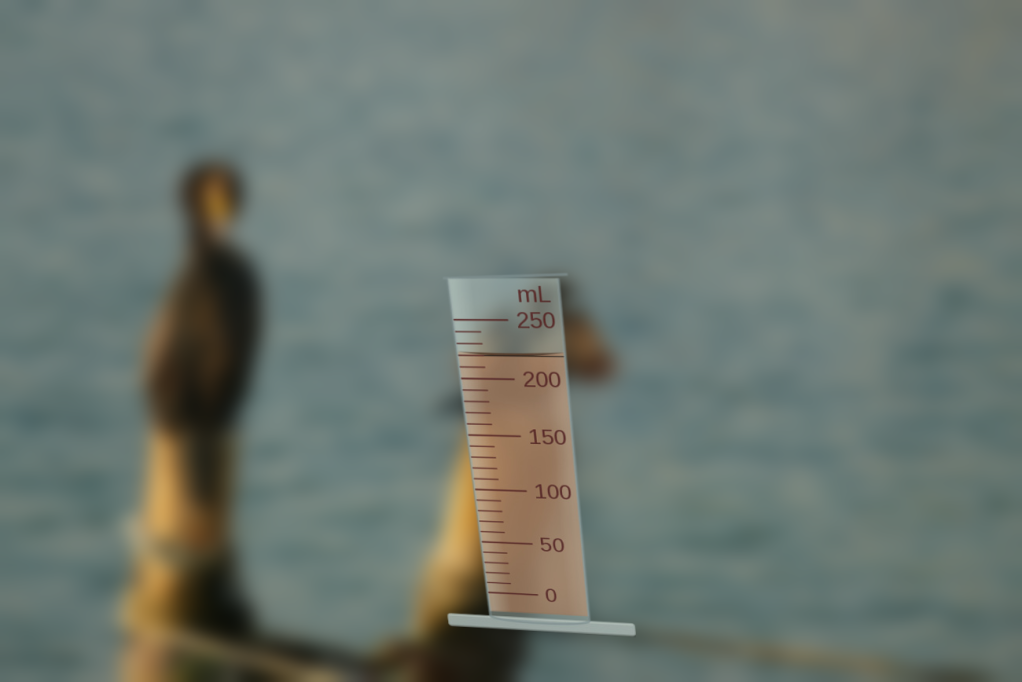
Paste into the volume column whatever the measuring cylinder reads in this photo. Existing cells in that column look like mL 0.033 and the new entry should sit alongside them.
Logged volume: mL 220
